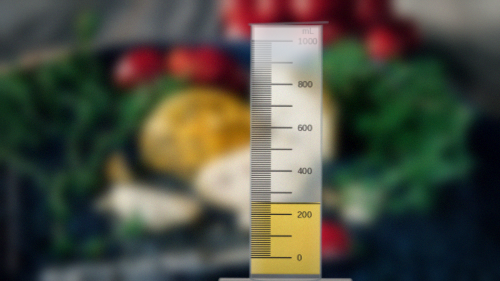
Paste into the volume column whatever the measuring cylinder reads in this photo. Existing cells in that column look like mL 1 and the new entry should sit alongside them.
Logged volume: mL 250
